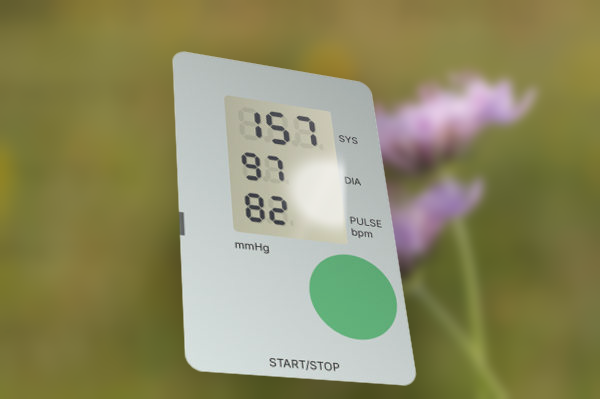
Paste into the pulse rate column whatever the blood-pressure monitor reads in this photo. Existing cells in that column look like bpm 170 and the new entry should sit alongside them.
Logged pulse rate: bpm 82
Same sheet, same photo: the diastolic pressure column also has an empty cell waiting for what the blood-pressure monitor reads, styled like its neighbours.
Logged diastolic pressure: mmHg 97
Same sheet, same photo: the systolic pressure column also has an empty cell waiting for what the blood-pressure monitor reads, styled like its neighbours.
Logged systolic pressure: mmHg 157
